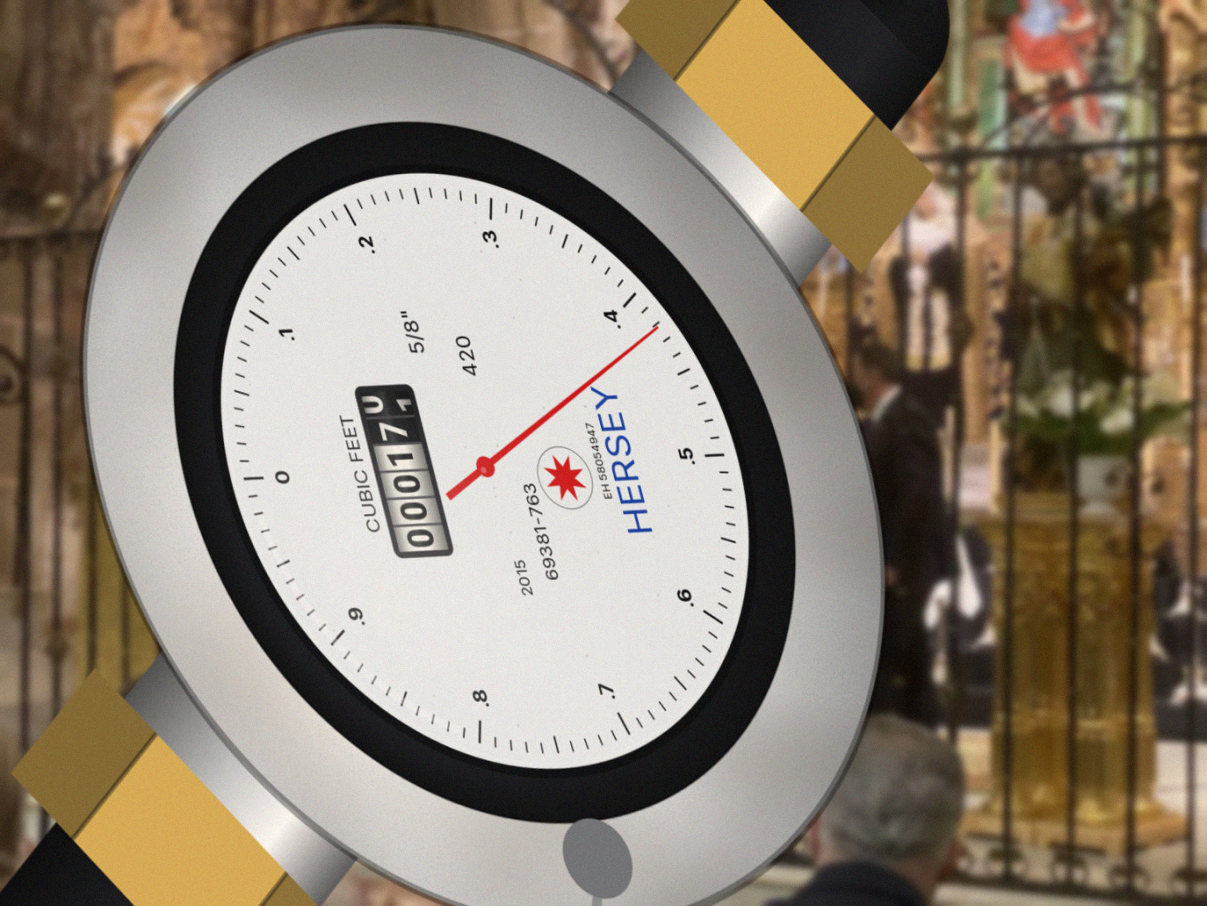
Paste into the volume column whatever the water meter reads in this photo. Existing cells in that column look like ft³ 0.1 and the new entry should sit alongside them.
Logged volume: ft³ 170.42
